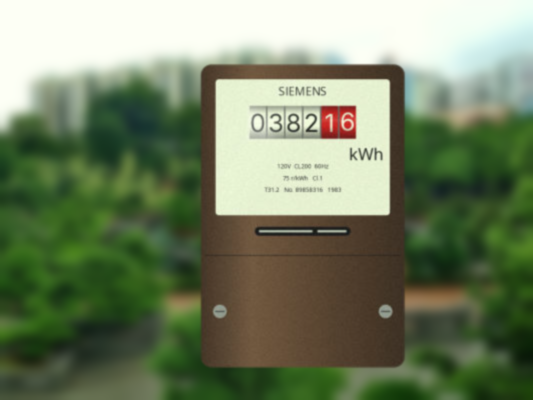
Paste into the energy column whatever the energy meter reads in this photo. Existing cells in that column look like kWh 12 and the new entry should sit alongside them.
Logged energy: kWh 382.16
